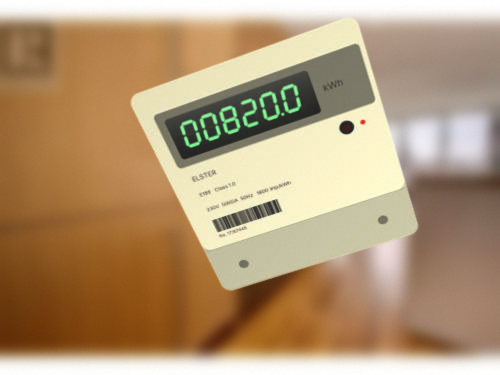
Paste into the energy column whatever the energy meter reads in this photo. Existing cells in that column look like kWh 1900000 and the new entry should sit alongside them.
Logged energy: kWh 820.0
